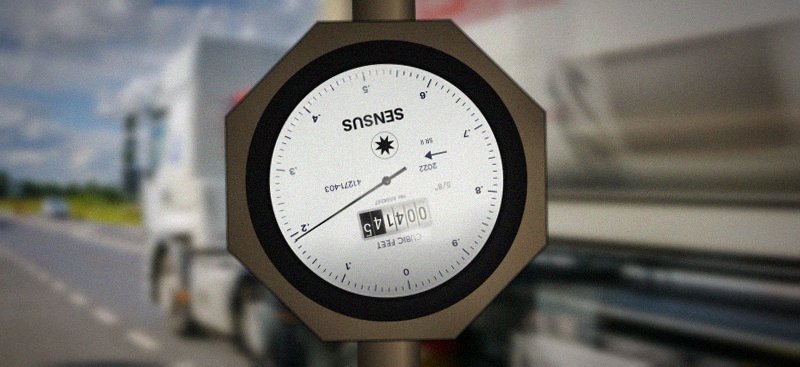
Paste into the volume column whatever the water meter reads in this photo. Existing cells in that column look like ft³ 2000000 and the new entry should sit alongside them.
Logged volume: ft³ 4145.19
